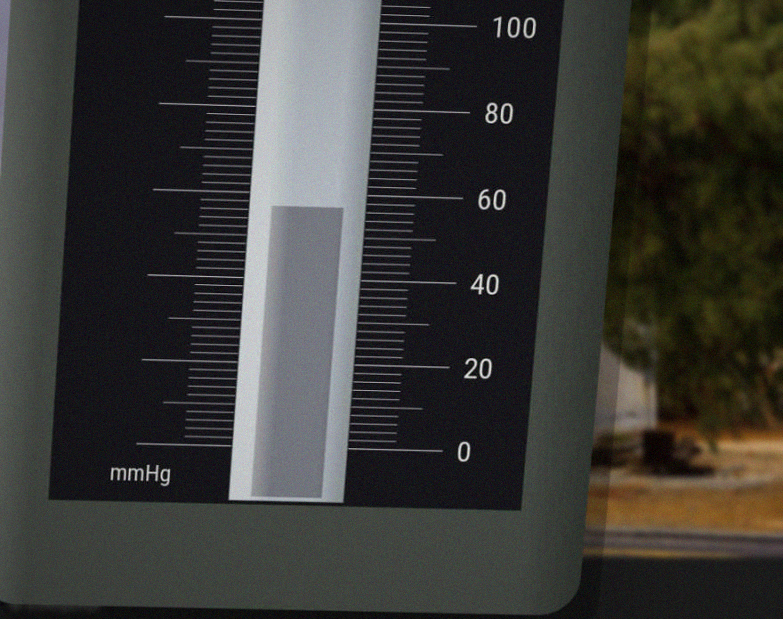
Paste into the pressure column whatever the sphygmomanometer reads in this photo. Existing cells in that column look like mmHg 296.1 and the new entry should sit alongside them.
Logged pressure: mmHg 57
